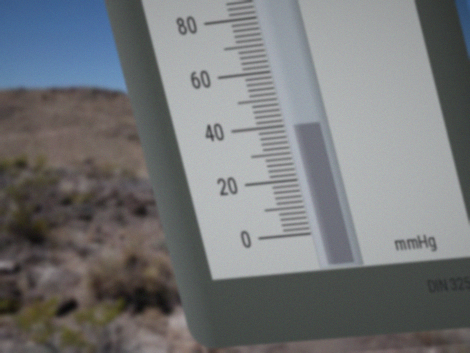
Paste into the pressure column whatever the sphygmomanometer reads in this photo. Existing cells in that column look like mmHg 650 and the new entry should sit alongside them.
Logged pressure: mmHg 40
